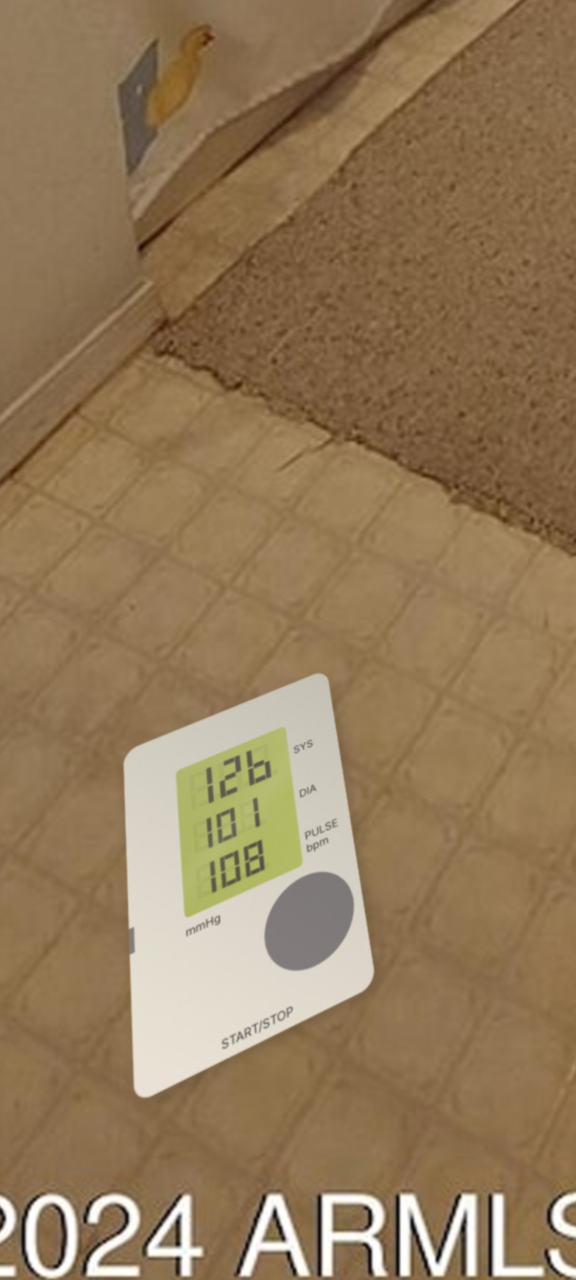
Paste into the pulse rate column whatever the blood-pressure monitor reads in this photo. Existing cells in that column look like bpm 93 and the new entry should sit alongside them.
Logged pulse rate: bpm 108
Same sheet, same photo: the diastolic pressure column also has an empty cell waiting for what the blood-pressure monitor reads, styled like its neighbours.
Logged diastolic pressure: mmHg 101
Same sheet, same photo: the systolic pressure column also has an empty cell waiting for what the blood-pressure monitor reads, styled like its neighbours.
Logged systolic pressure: mmHg 126
